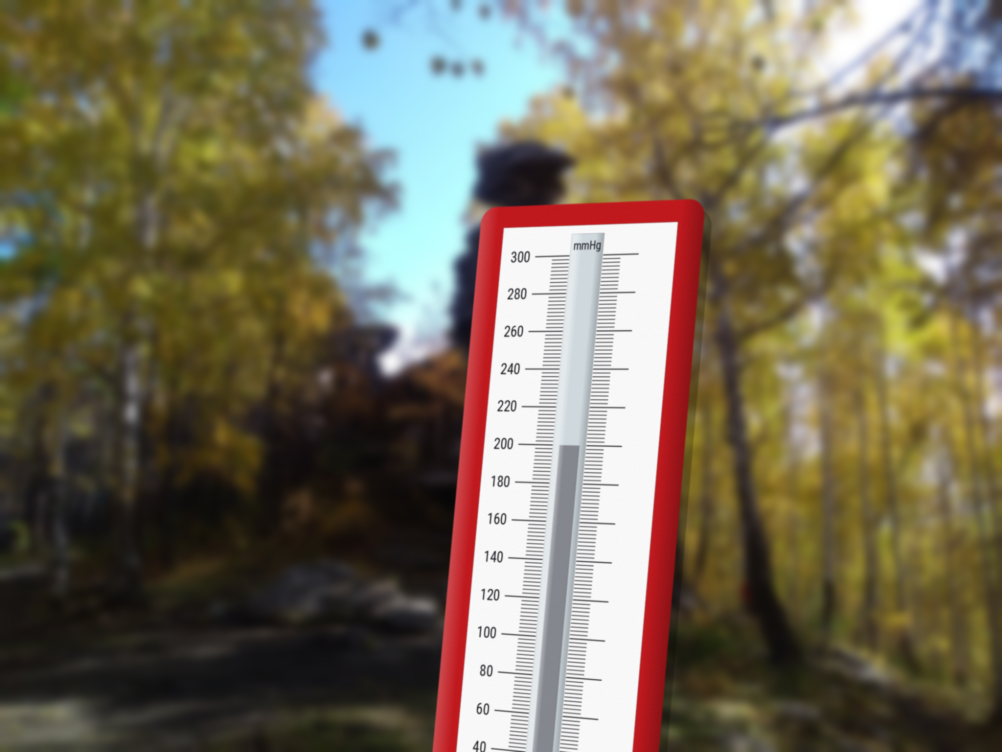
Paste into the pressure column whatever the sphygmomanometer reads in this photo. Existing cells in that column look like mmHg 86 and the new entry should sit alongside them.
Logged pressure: mmHg 200
